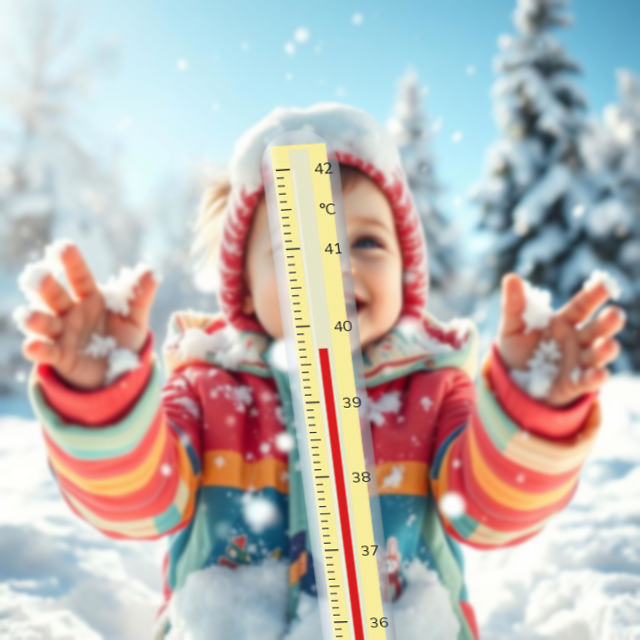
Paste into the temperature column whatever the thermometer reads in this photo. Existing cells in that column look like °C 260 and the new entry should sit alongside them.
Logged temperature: °C 39.7
